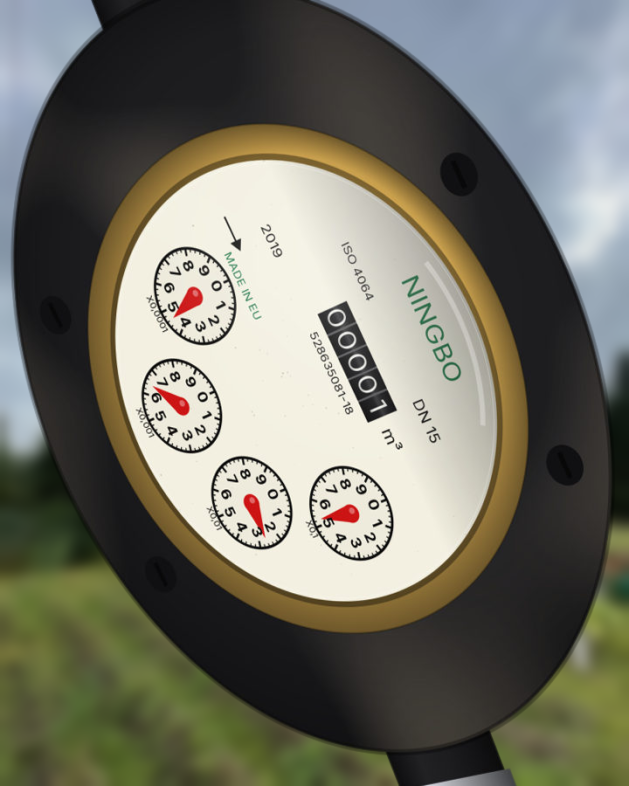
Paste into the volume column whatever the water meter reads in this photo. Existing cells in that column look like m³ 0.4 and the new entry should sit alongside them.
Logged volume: m³ 1.5264
